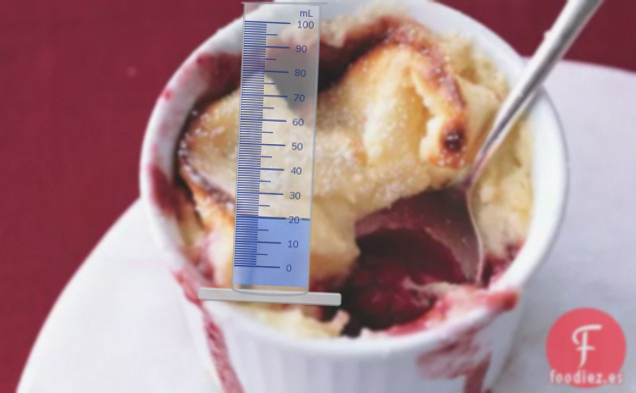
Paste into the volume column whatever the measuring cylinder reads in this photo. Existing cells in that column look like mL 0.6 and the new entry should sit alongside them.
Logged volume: mL 20
